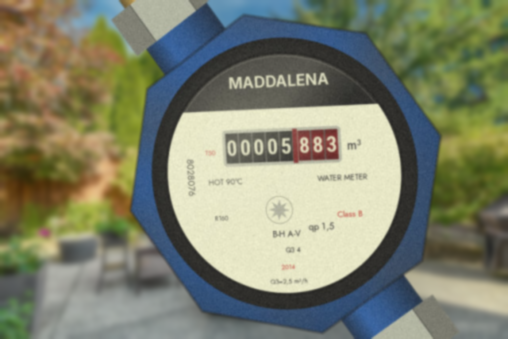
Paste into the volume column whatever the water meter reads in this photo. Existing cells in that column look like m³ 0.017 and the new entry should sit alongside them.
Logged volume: m³ 5.883
